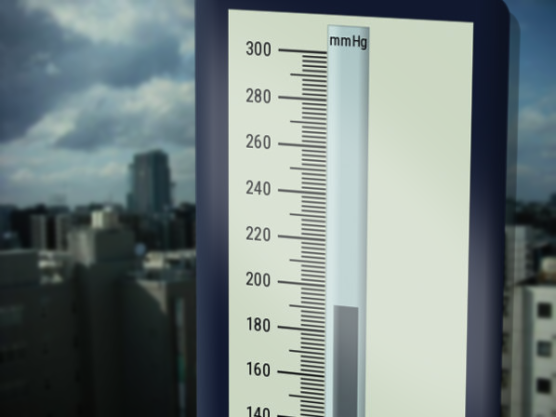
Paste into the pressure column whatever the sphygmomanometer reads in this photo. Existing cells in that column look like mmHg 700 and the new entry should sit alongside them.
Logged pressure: mmHg 192
